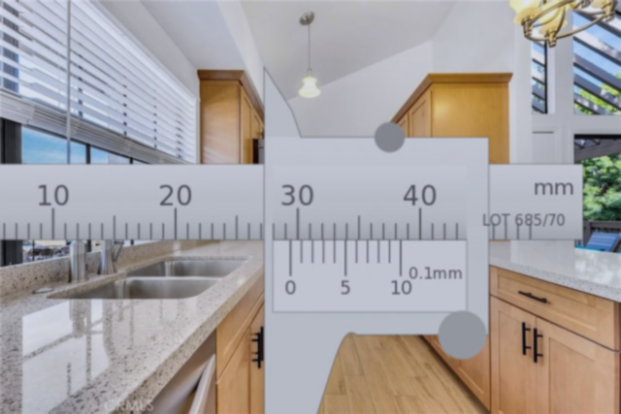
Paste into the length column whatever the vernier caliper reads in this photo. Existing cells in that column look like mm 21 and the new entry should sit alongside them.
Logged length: mm 29.4
